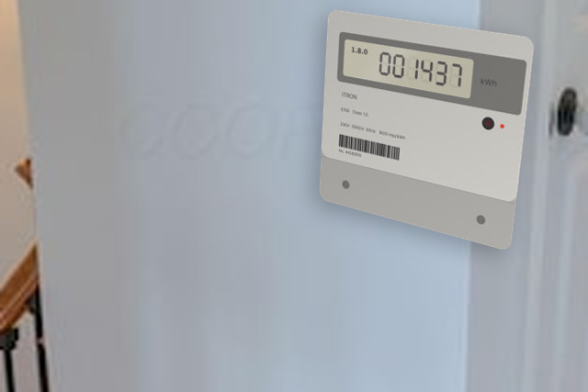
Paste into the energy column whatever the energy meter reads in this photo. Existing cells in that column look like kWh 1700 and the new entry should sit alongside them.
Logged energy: kWh 1437
